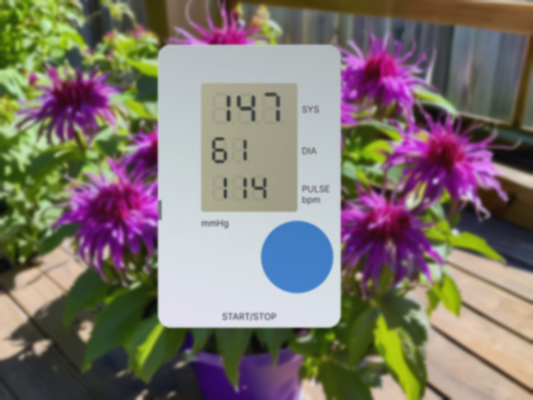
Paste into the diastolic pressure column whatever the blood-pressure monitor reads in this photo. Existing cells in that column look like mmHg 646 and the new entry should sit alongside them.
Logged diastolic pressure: mmHg 61
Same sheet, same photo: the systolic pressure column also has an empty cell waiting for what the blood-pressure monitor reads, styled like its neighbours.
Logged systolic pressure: mmHg 147
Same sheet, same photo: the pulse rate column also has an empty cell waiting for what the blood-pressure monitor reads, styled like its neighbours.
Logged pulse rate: bpm 114
